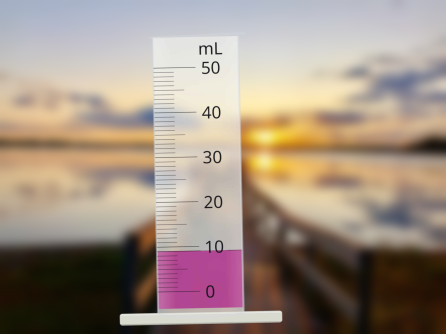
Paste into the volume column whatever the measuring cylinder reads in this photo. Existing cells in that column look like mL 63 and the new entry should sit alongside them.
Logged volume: mL 9
